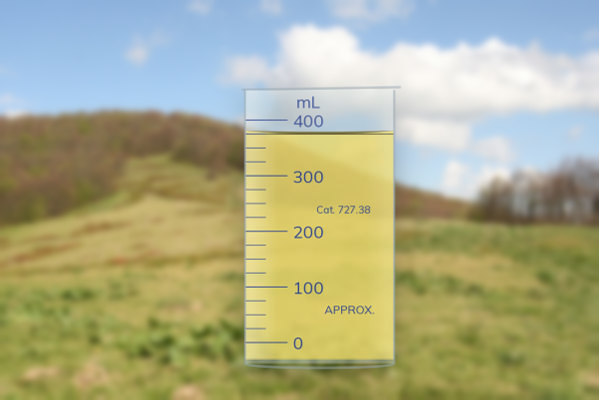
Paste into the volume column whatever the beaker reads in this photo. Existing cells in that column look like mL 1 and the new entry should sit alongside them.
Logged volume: mL 375
